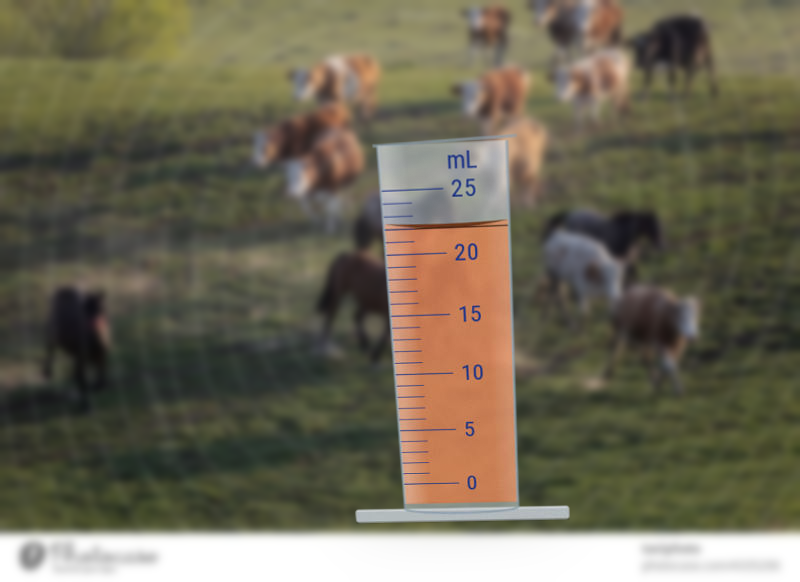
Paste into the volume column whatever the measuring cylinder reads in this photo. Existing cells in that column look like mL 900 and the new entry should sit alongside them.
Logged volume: mL 22
